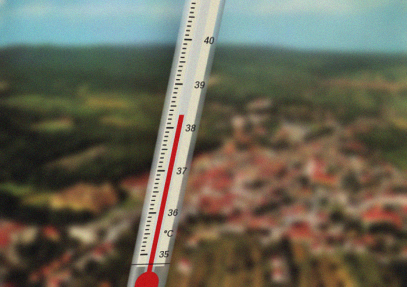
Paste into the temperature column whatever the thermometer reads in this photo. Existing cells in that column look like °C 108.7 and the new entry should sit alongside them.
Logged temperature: °C 38.3
